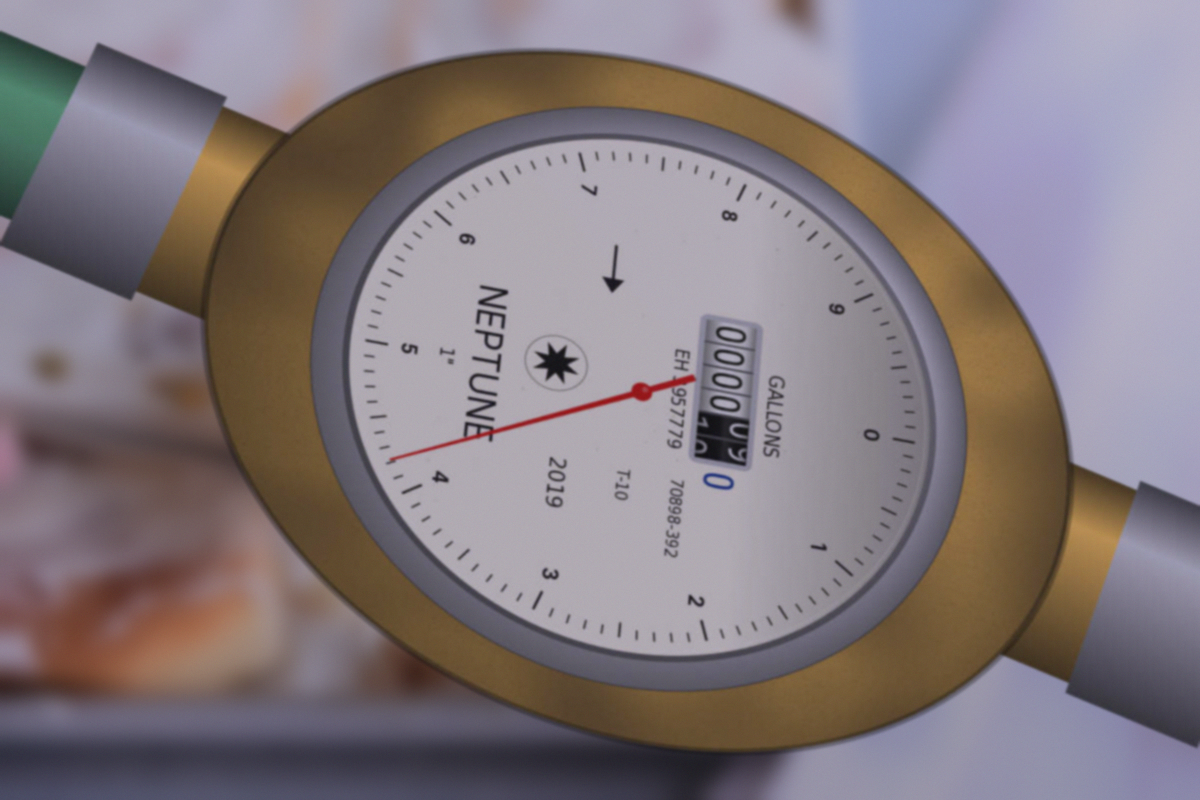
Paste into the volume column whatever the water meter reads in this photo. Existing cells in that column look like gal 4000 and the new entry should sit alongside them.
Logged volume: gal 94.2
